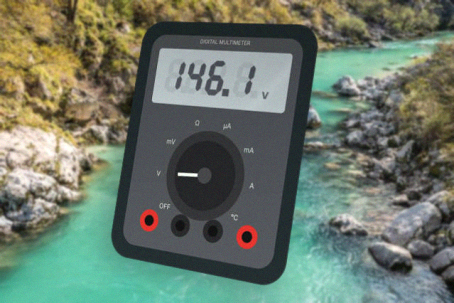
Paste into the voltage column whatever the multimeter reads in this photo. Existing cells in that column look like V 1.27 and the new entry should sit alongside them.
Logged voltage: V 146.1
